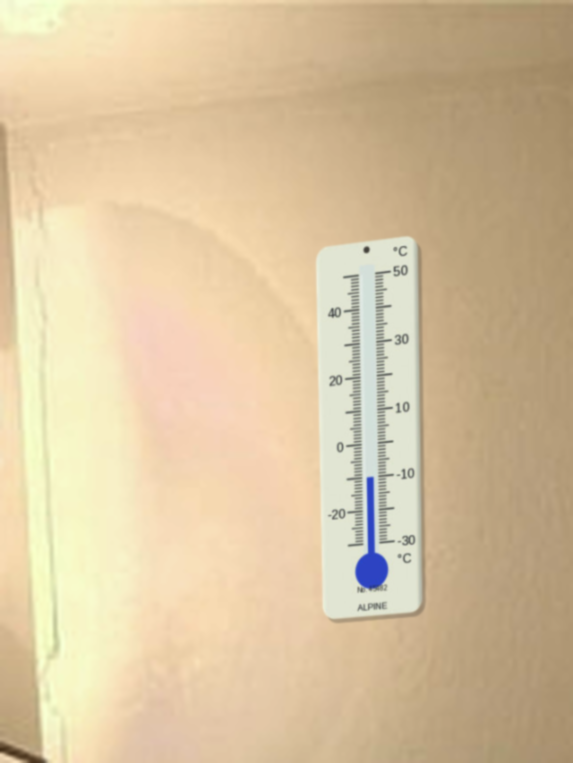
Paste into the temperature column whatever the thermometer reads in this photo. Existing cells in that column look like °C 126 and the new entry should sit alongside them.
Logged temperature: °C -10
